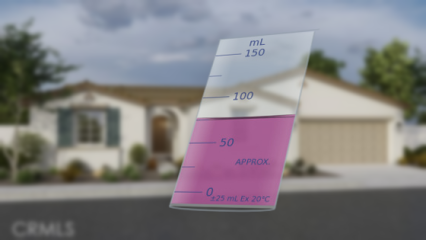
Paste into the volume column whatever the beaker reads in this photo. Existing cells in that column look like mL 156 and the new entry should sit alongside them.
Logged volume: mL 75
